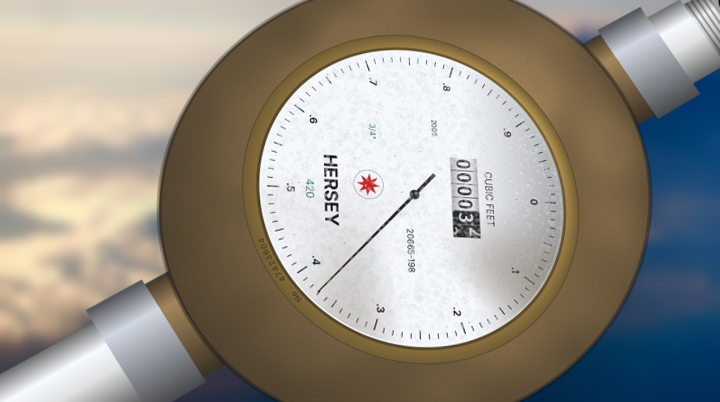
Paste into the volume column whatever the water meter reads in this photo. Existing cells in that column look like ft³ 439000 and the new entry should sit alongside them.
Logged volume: ft³ 32.37
